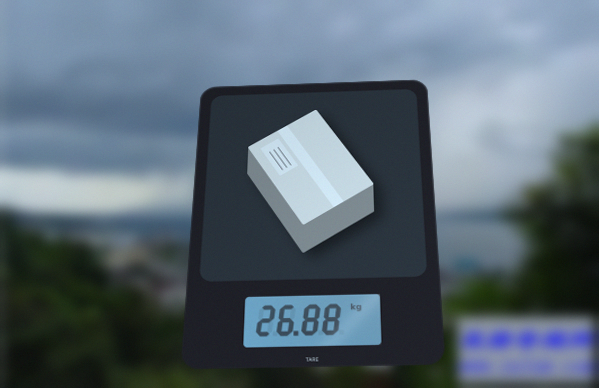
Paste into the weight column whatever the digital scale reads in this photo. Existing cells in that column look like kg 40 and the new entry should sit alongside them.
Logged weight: kg 26.88
